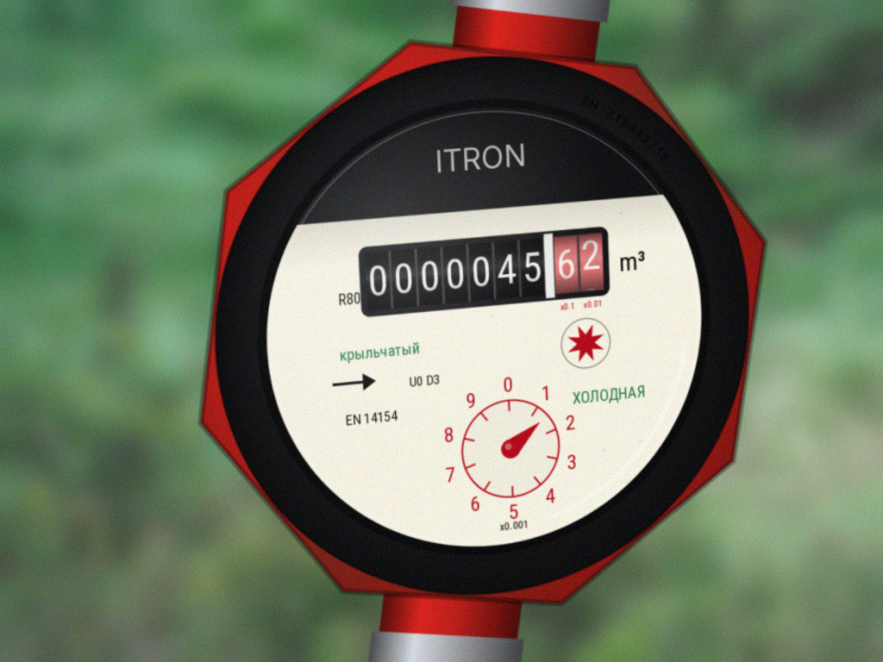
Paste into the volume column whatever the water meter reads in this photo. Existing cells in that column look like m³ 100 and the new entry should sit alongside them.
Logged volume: m³ 45.621
